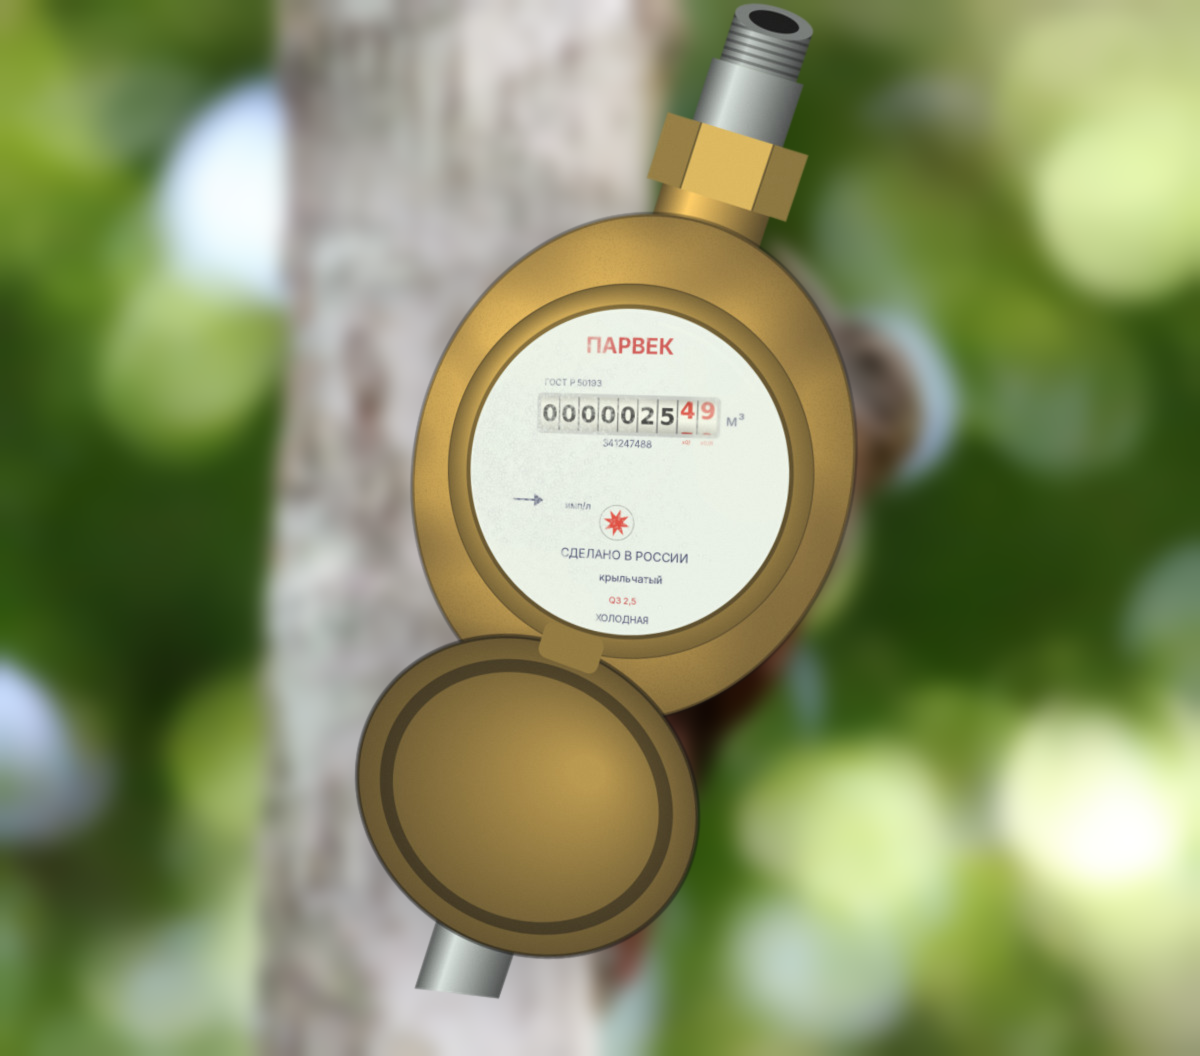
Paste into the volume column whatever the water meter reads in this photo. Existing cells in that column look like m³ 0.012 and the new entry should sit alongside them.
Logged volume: m³ 25.49
